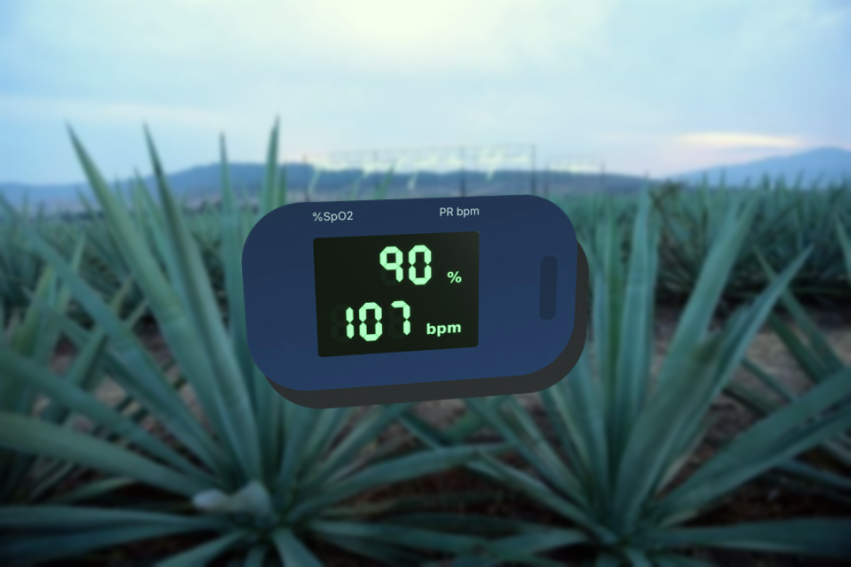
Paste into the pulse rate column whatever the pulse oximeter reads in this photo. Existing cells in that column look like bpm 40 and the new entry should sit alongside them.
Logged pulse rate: bpm 107
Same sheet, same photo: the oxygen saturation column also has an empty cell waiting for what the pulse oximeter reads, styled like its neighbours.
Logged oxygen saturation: % 90
